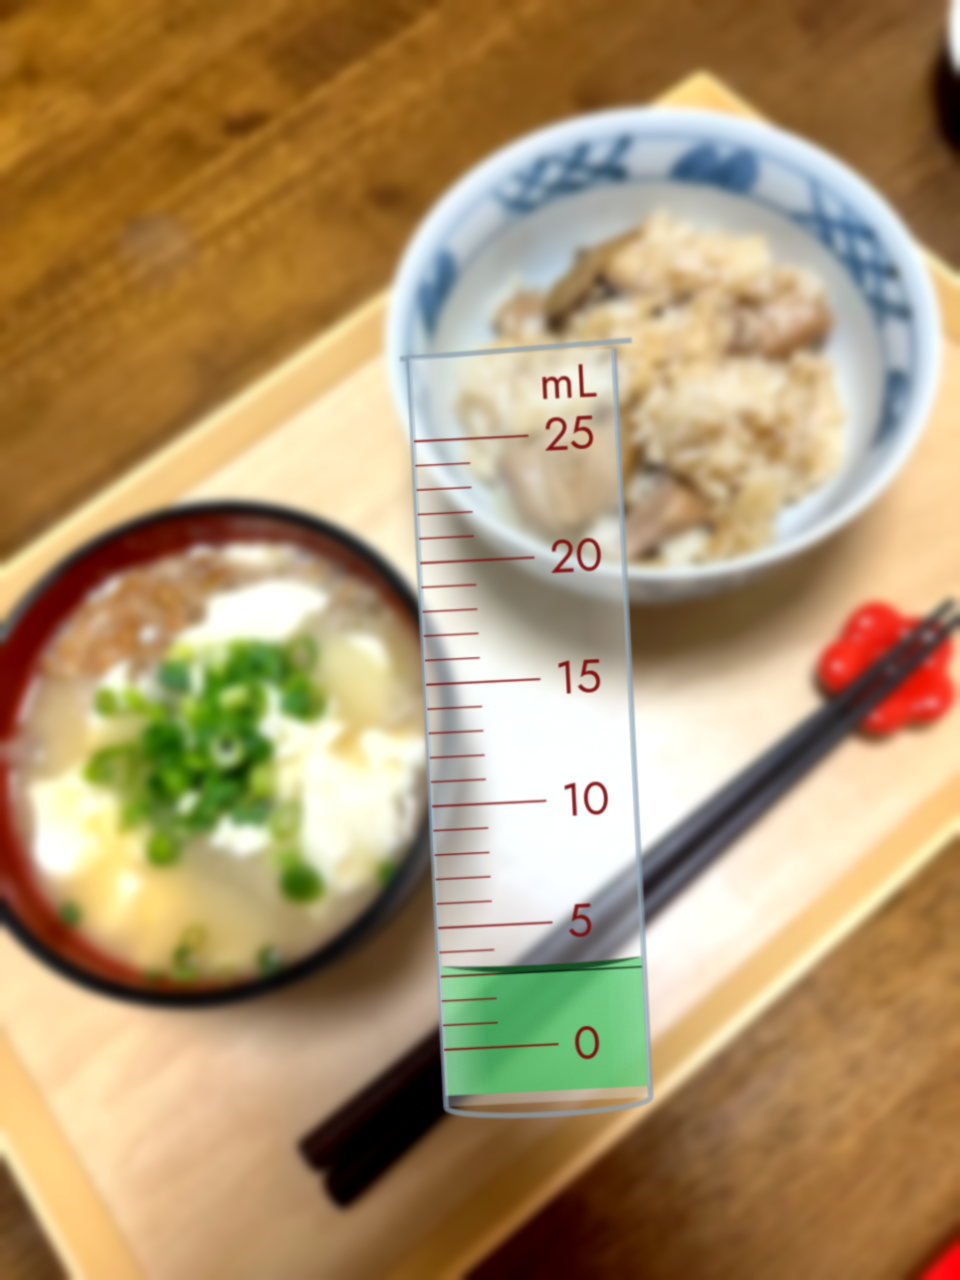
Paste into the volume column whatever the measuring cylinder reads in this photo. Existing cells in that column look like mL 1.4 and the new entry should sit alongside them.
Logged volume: mL 3
